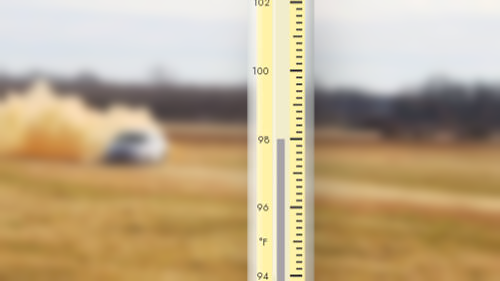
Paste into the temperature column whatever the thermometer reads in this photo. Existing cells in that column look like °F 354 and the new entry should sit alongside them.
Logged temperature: °F 98
